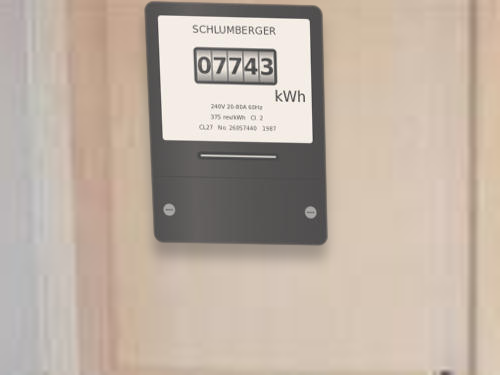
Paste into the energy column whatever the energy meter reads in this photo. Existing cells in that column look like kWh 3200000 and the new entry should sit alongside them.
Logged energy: kWh 7743
